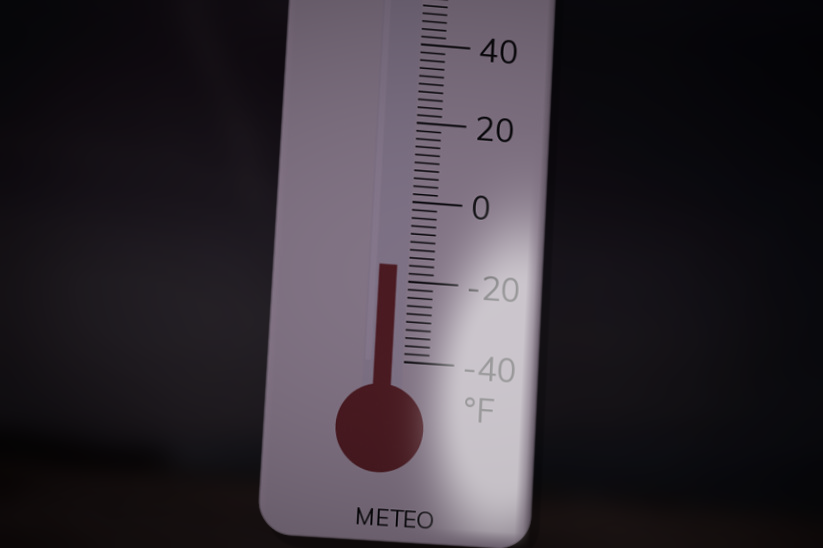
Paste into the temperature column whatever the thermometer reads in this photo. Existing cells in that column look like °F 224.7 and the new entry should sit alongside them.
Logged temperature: °F -16
